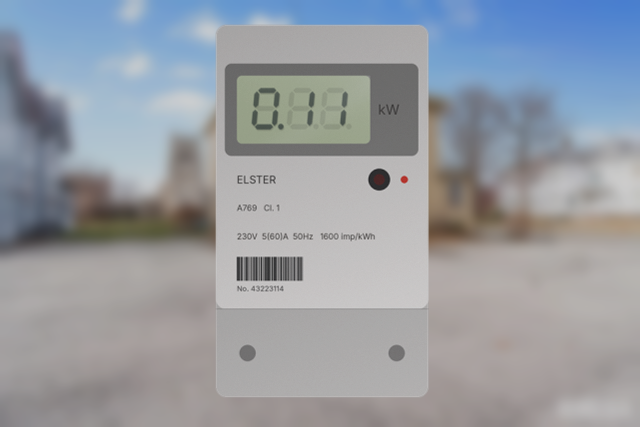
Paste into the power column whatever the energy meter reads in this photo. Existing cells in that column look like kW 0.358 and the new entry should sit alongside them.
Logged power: kW 0.11
